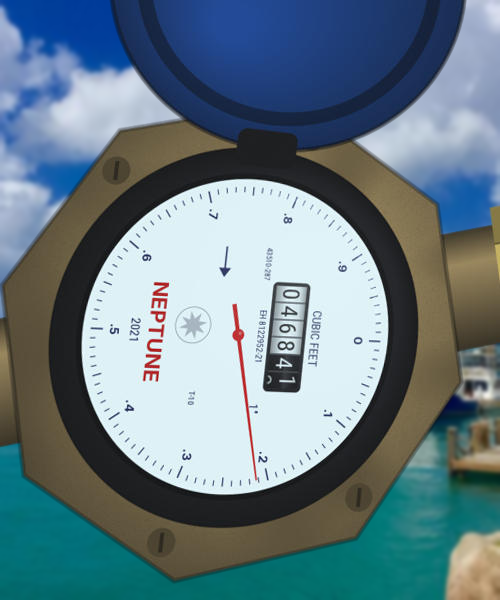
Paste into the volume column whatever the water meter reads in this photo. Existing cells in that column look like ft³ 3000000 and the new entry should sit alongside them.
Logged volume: ft³ 46841.21
